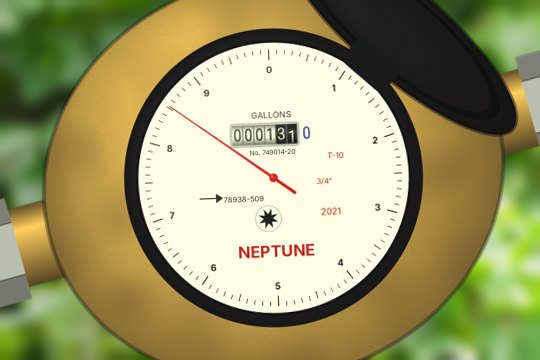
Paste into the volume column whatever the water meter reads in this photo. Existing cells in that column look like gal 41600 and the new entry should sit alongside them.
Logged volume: gal 1308.5
